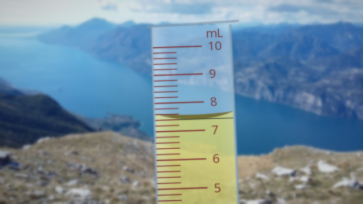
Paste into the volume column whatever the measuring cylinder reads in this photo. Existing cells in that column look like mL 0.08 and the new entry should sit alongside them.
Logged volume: mL 7.4
